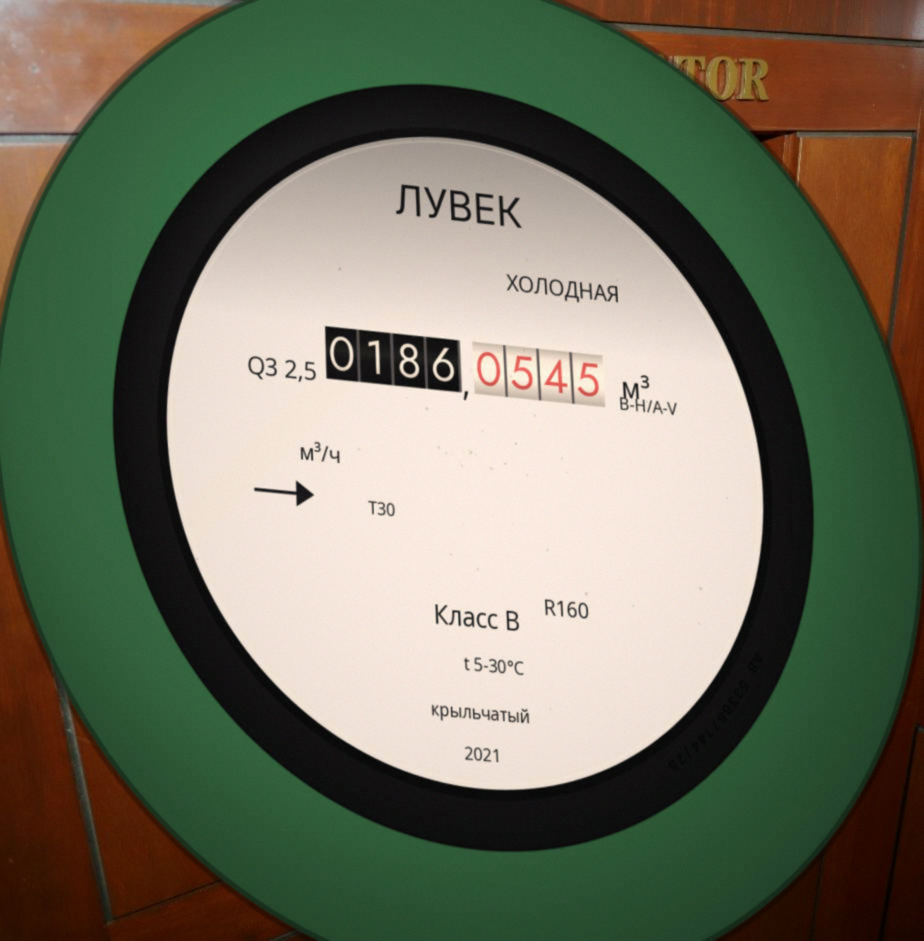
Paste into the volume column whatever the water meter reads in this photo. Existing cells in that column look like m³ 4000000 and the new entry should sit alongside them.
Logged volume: m³ 186.0545
